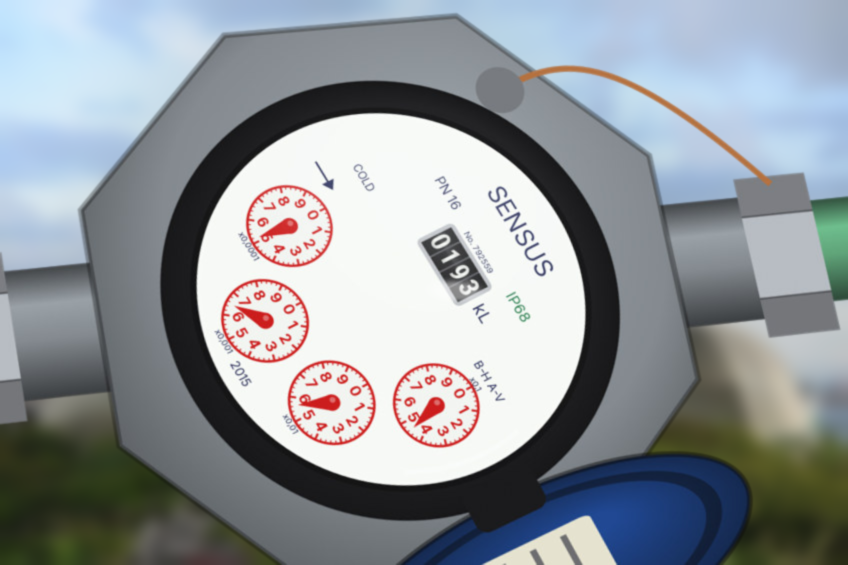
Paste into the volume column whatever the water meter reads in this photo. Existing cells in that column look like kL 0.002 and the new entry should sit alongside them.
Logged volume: kL 193.4565
